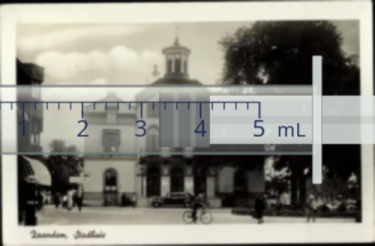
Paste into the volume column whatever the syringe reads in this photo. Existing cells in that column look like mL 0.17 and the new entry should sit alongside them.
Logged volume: mL 3.3
